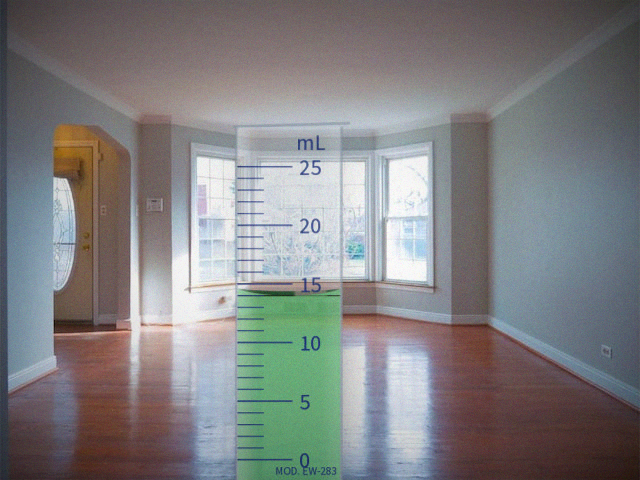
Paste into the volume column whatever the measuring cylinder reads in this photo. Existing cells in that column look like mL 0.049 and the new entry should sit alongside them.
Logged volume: mL 14
